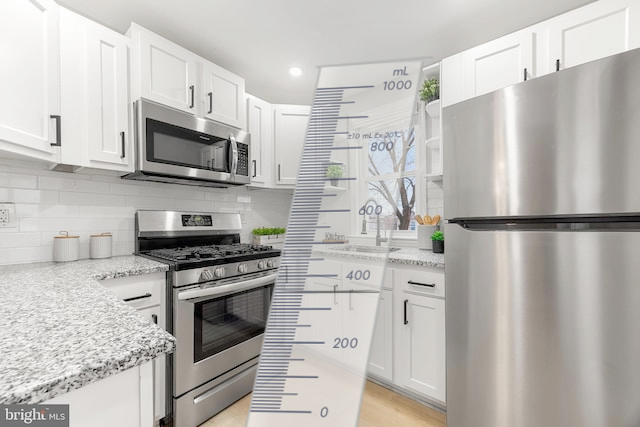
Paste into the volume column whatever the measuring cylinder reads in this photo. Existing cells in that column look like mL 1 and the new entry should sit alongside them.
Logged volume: mL 350
